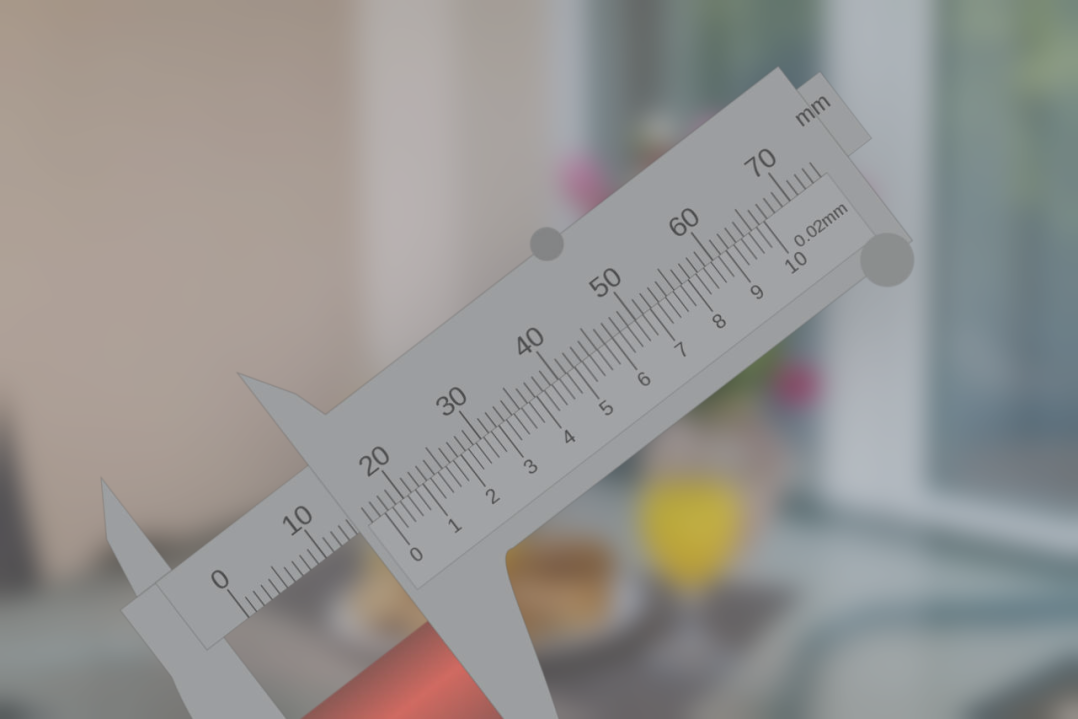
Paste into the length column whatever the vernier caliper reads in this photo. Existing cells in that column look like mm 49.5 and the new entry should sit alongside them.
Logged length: mm 17.6
